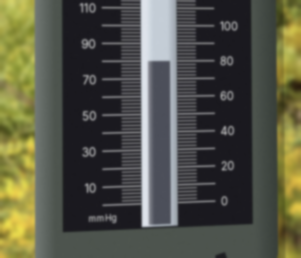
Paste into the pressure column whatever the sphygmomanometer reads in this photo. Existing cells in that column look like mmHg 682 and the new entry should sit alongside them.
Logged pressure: mmHg 80
